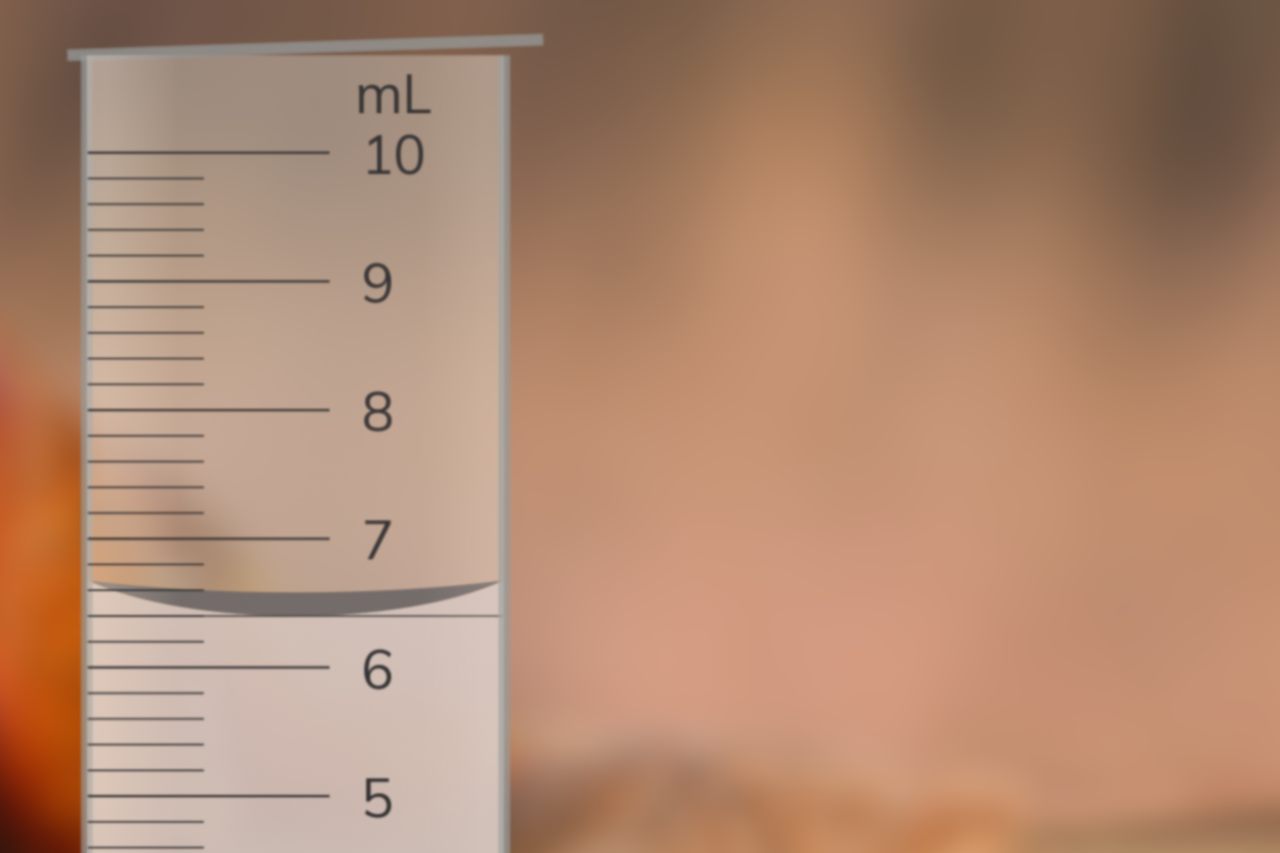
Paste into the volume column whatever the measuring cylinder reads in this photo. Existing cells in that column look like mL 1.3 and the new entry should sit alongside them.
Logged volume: mL 6.4
